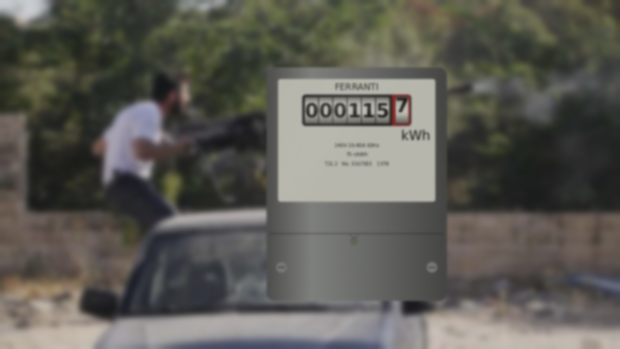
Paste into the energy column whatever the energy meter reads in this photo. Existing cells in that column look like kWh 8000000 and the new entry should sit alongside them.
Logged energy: kWh 115.7
